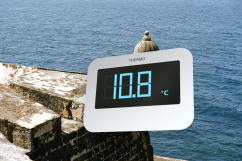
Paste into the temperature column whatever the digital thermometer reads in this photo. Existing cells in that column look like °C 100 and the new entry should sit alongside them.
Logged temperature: °C 10.8
